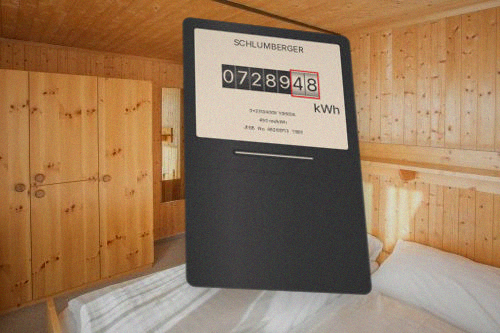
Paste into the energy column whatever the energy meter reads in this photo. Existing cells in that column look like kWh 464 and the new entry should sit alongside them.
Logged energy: kWh 7289.48
